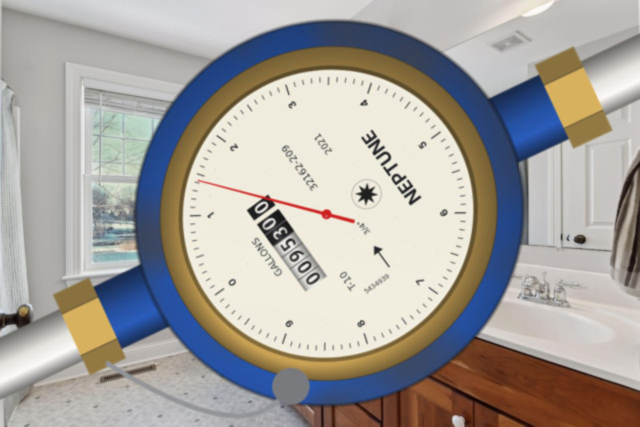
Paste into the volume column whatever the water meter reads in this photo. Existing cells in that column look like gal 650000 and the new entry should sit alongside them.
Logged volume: gal 95301.4
